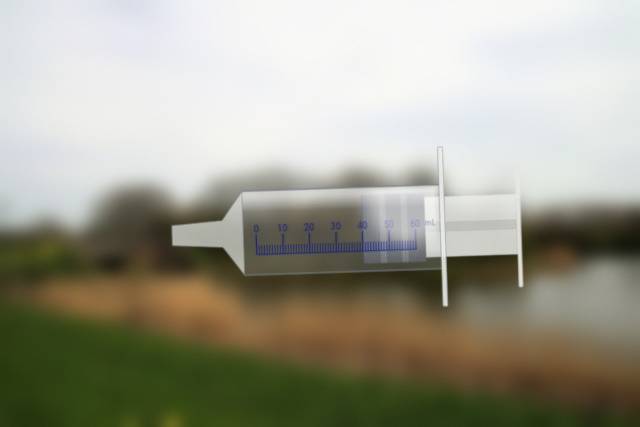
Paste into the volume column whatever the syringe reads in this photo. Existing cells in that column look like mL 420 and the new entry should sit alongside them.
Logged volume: mL 40
